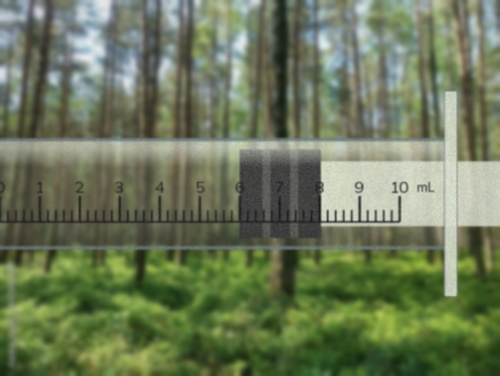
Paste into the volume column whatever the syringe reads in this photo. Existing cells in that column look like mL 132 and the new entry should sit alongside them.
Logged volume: mL 6
